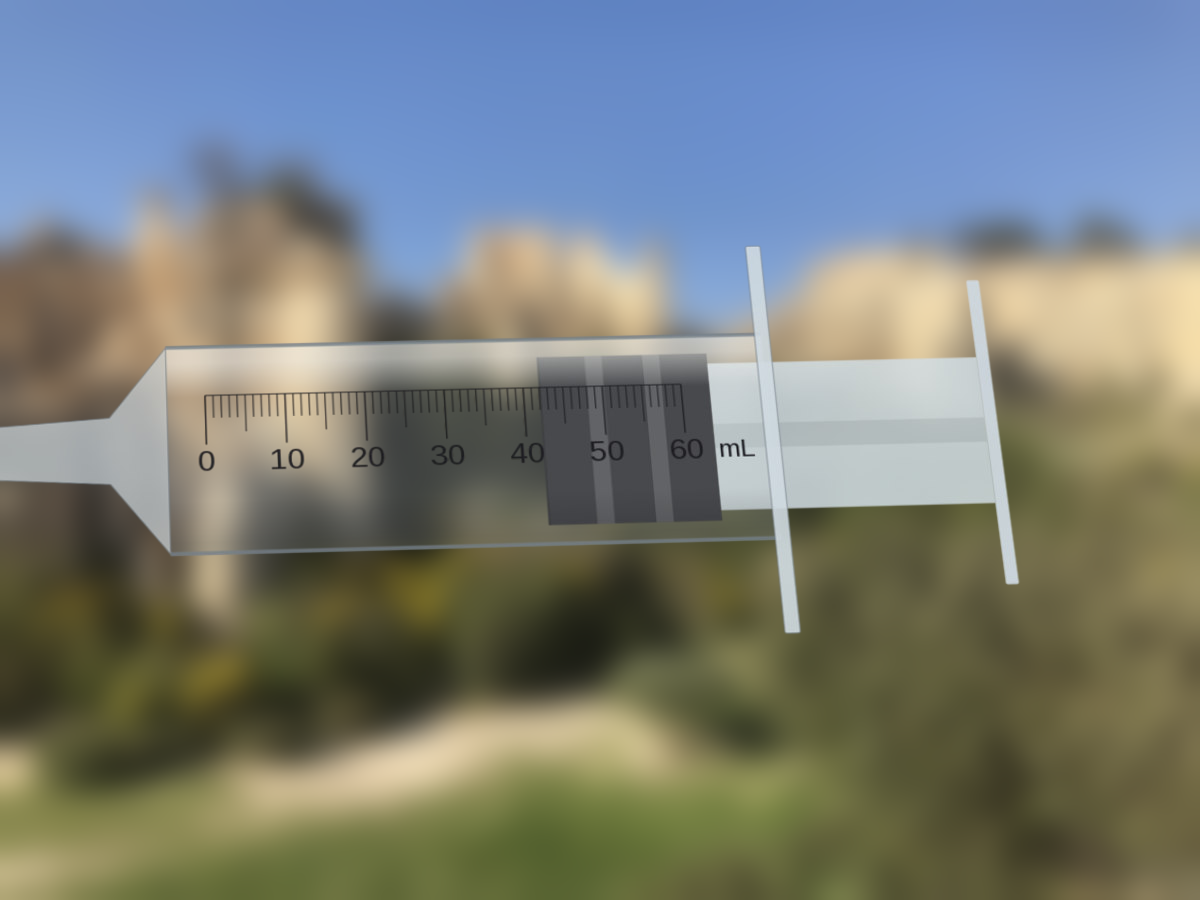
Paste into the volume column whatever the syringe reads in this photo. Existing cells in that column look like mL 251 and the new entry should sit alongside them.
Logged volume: mL 42
